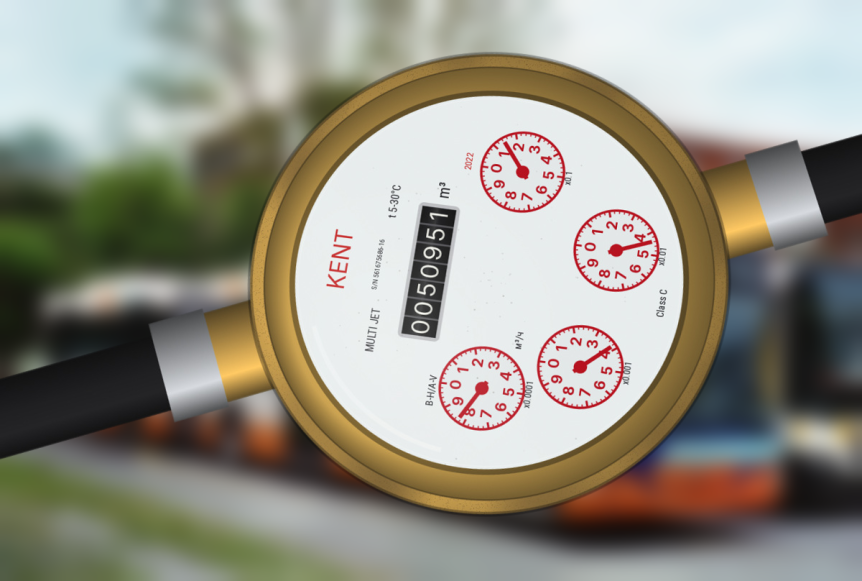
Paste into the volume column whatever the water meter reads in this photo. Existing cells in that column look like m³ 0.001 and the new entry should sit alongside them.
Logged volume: m³ 50951.1438
